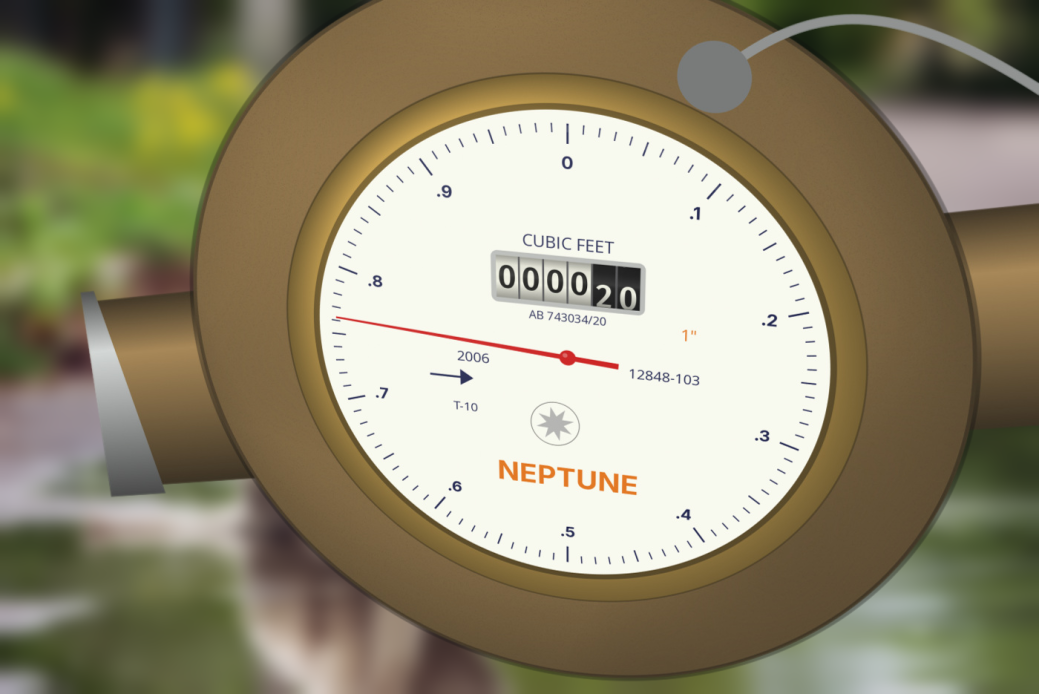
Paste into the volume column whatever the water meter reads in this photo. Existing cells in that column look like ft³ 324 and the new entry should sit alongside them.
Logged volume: ft³ 19.76
